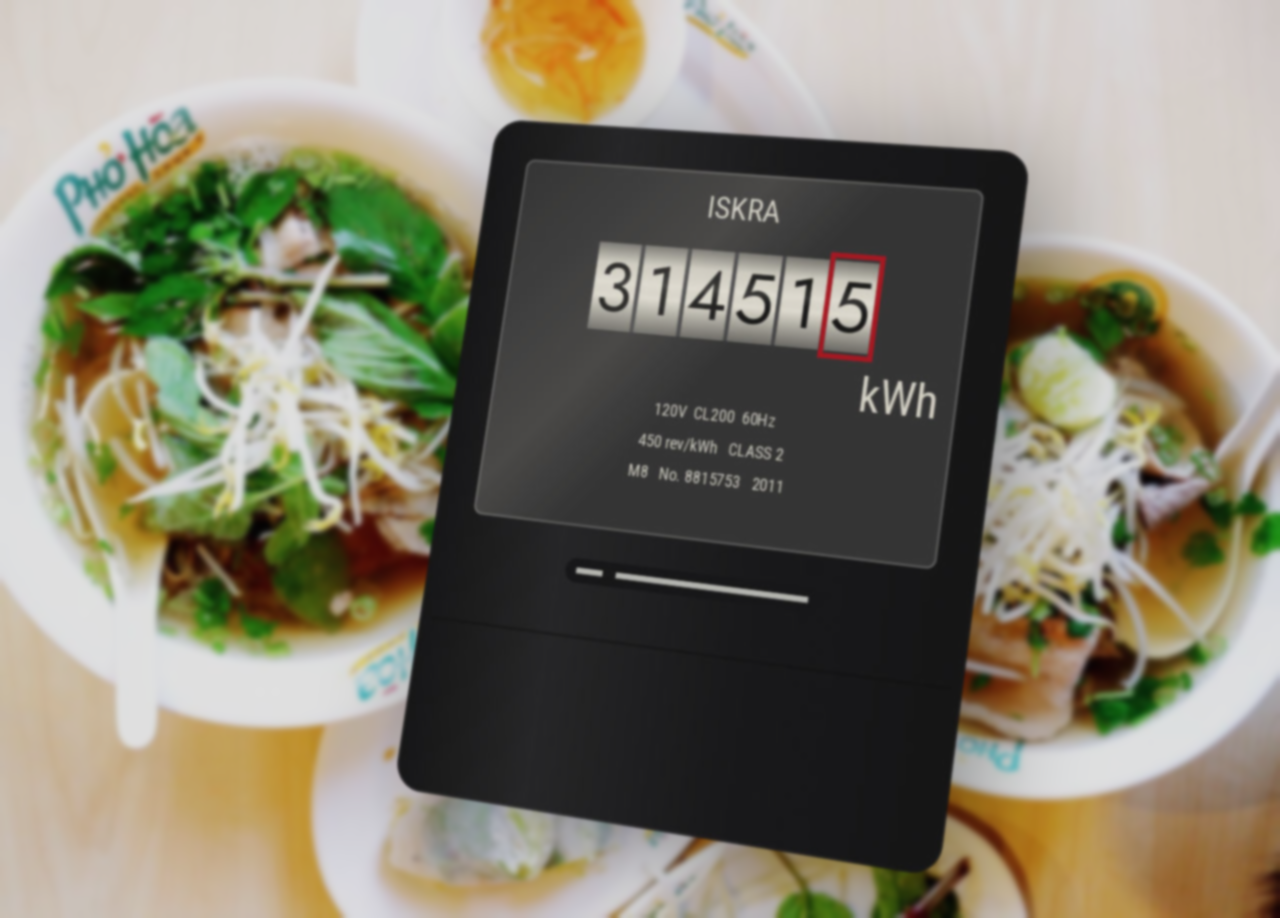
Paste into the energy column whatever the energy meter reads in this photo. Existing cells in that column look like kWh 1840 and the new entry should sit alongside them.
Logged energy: kWh 31451.5
